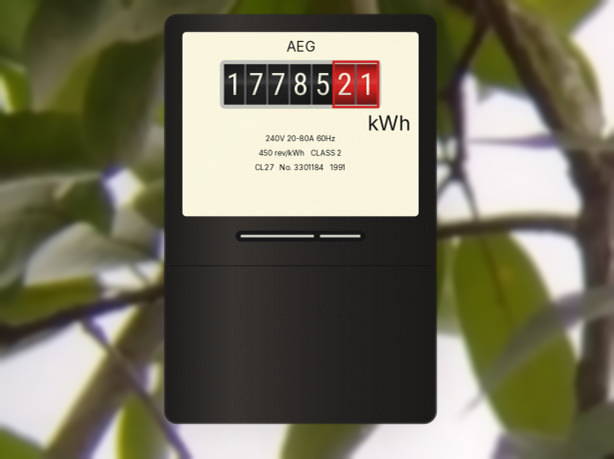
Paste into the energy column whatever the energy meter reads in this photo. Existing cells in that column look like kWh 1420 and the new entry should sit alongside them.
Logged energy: kWh 17785.21
